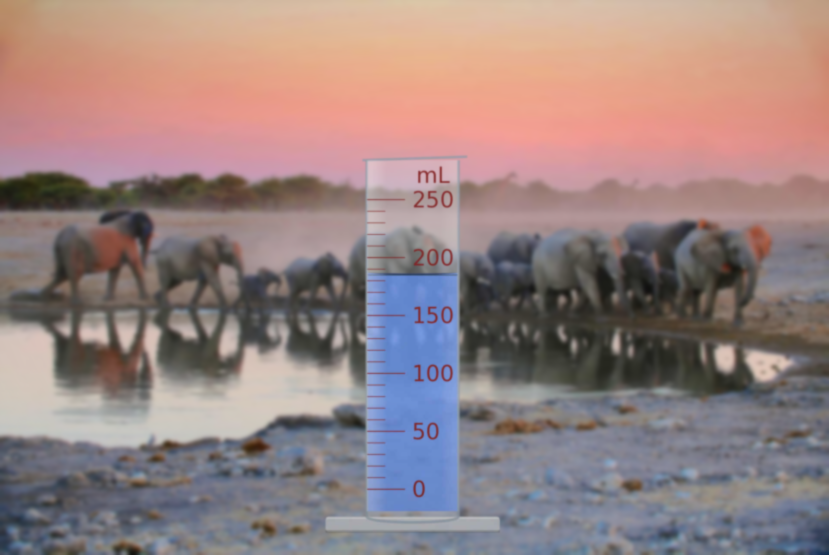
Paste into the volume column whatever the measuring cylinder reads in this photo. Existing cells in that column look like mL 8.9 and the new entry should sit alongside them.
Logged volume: mL 185
